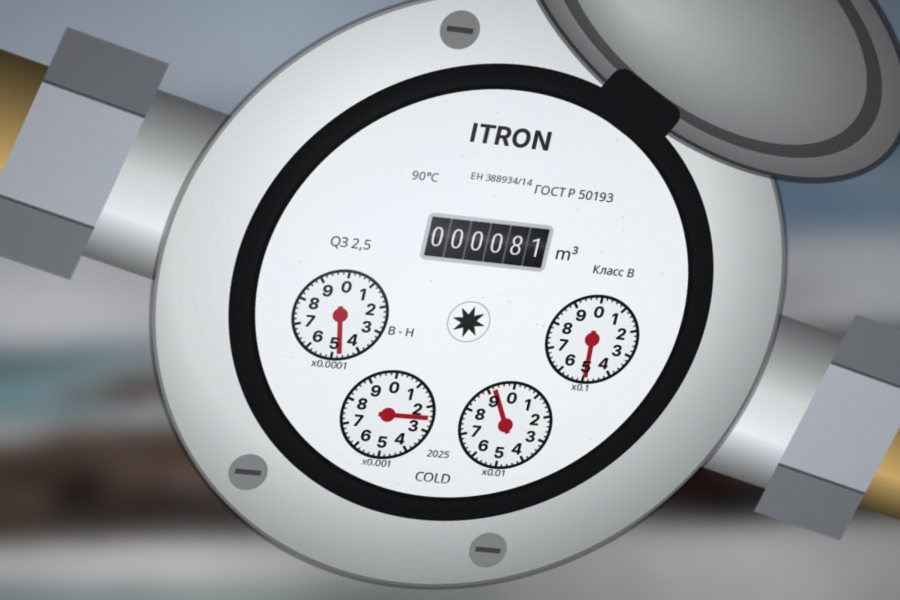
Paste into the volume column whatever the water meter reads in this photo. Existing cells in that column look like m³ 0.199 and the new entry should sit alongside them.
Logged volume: m³ 81.4924
